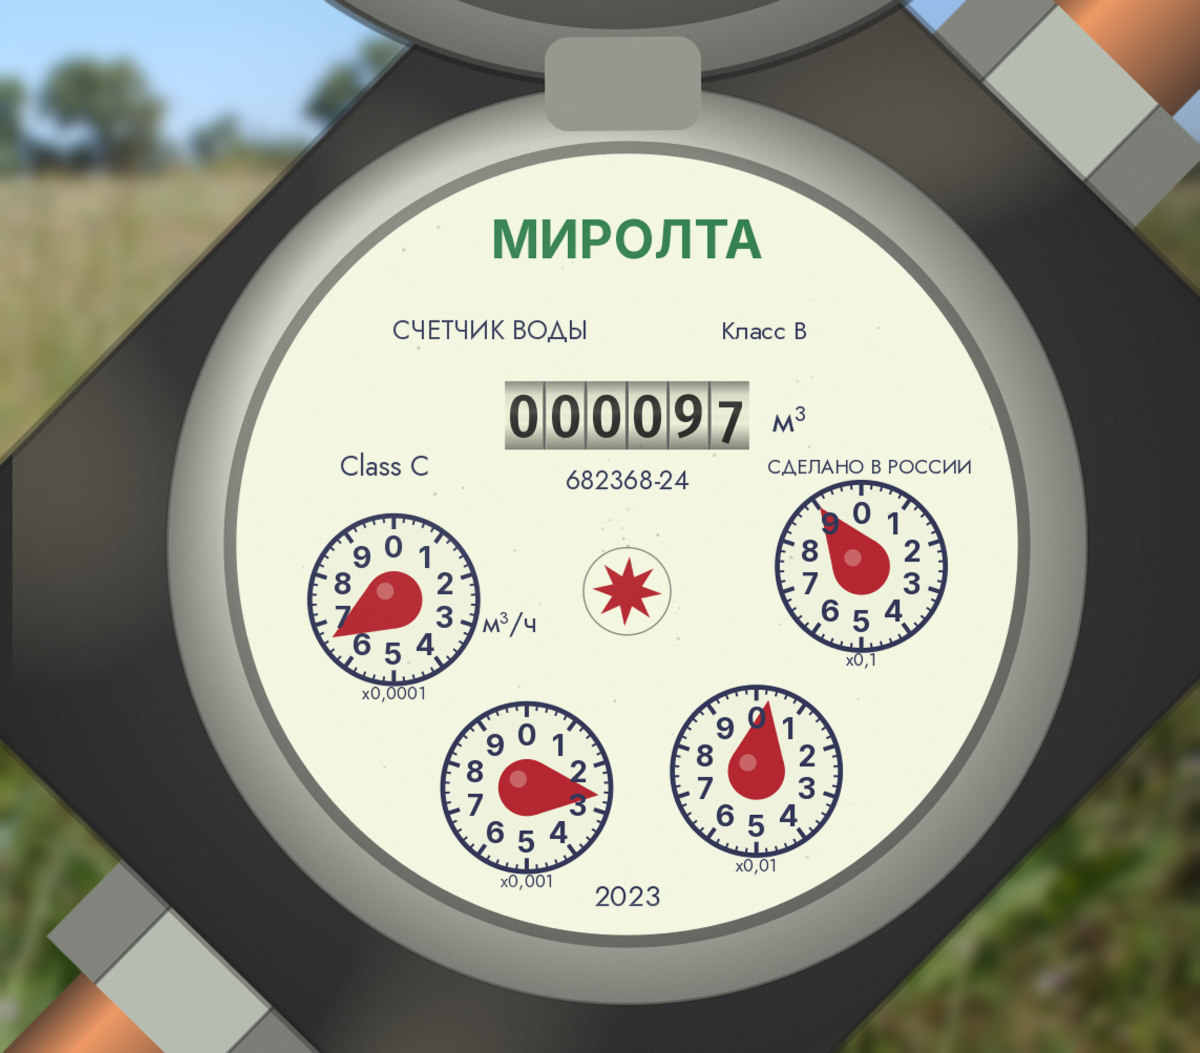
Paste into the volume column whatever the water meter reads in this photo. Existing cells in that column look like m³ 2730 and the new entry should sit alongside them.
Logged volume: m³ 96.9026
